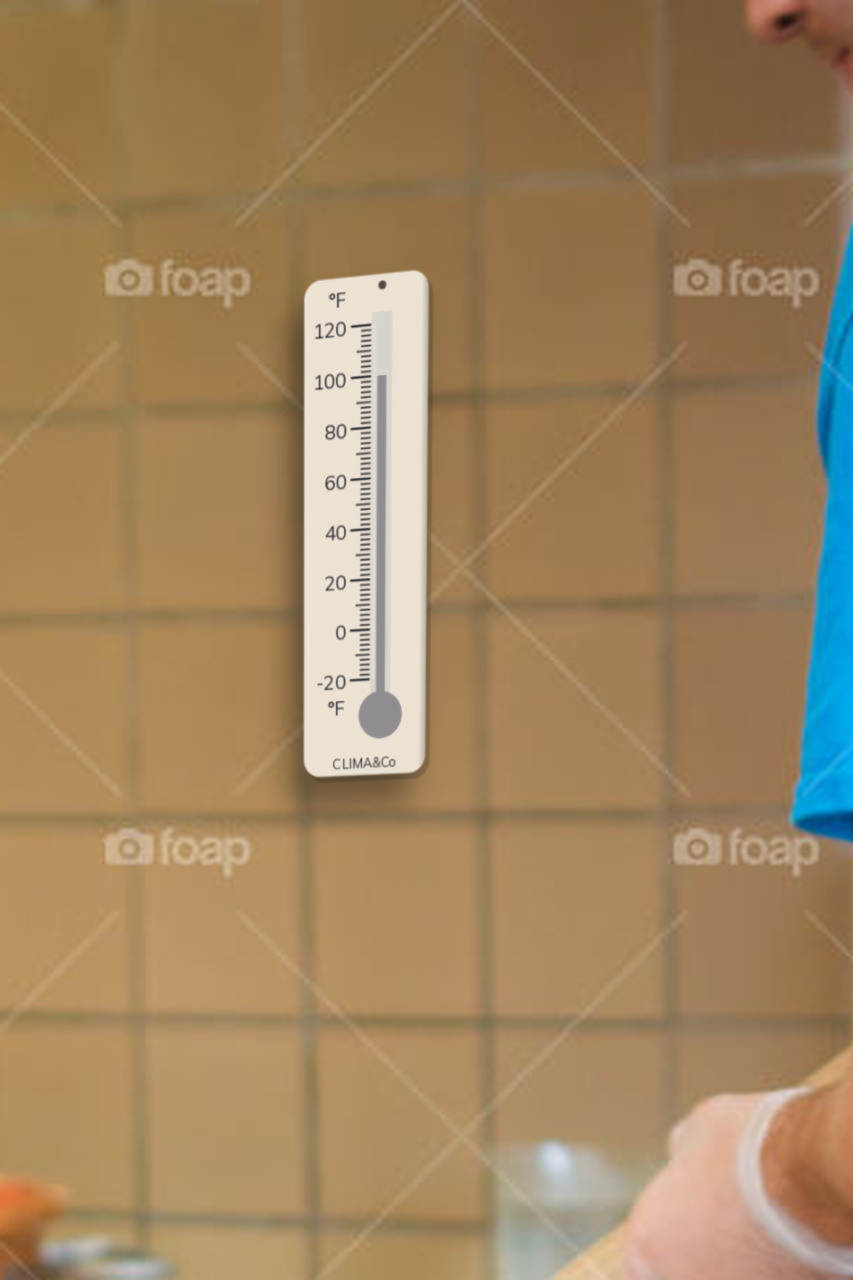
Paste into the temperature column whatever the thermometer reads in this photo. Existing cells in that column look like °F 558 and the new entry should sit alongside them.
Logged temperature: °F 100
